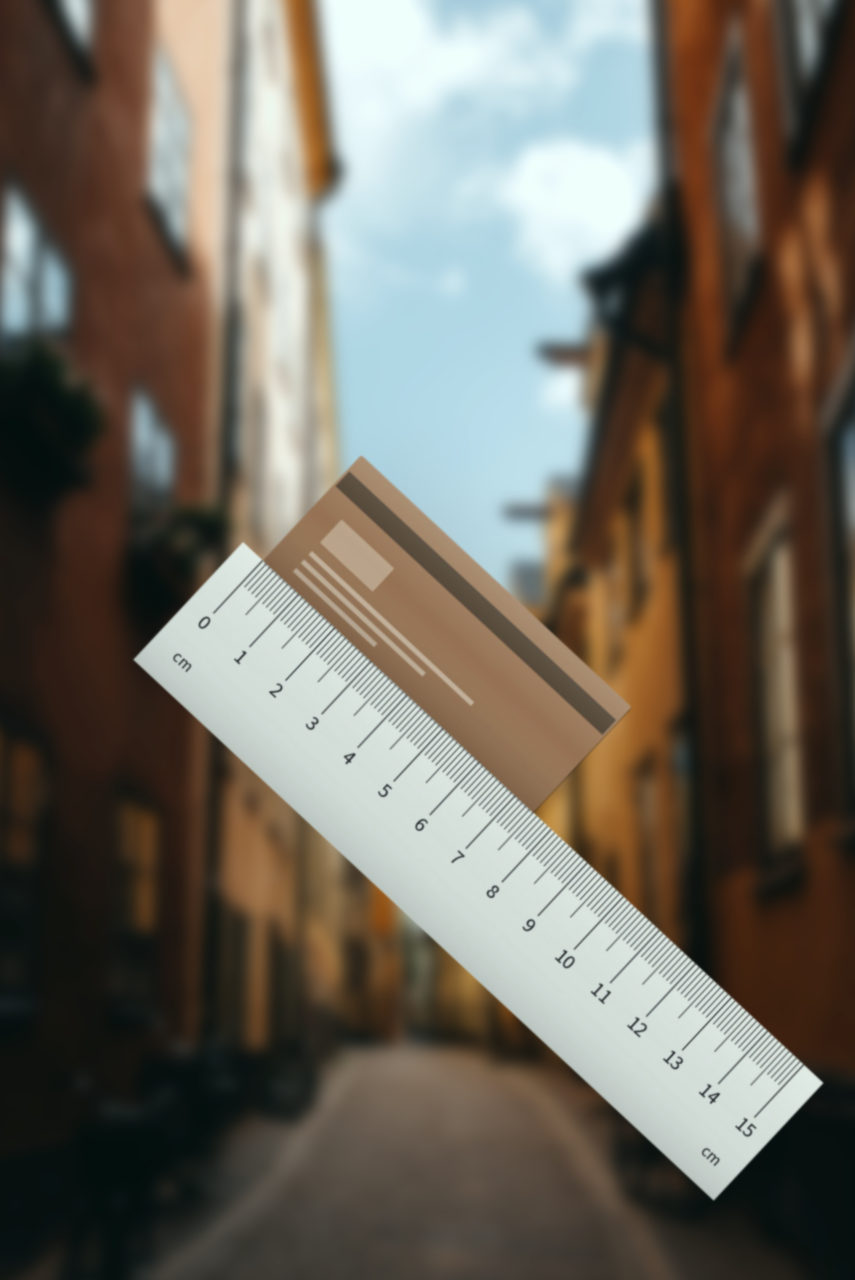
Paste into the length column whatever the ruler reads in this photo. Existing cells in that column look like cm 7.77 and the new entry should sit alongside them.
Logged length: cm 7.5
